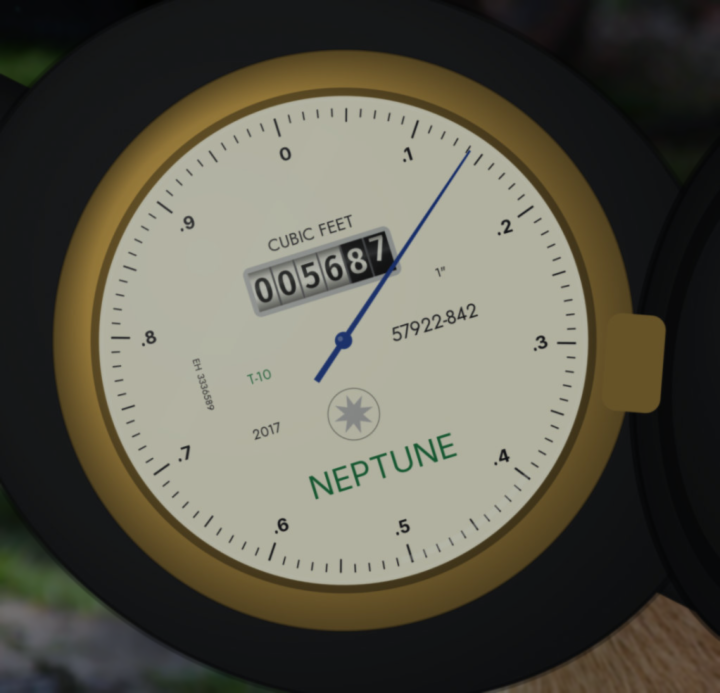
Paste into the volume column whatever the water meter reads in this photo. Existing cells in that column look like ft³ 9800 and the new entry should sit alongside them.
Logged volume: ft³ 5687.14
